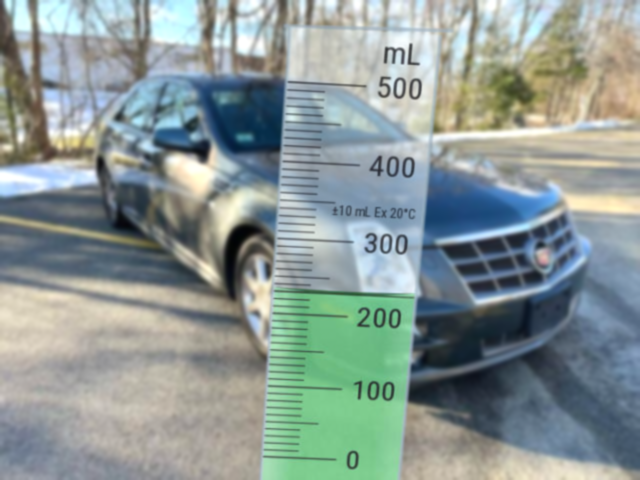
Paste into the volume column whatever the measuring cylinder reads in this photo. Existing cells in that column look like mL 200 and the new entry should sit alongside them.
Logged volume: mL 230
